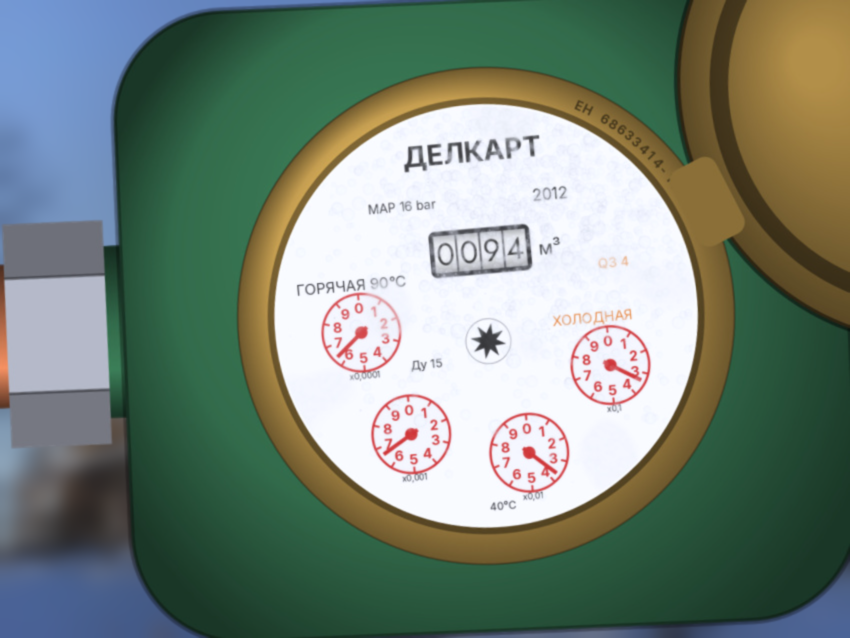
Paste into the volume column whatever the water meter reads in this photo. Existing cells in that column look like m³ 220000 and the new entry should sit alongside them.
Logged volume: m³ 94.3366
